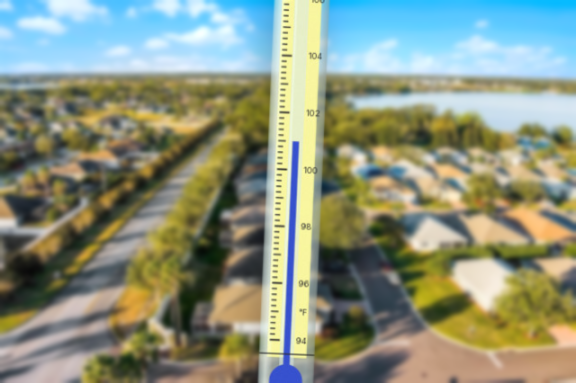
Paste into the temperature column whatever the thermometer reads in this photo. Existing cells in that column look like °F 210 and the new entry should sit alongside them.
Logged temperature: °F 101
